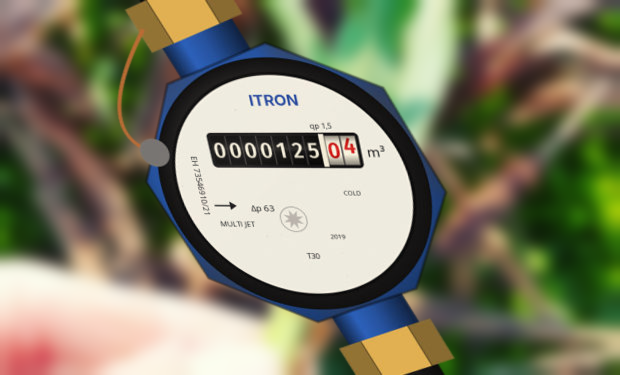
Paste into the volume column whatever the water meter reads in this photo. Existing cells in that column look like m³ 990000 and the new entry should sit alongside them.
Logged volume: m³ 125.04
